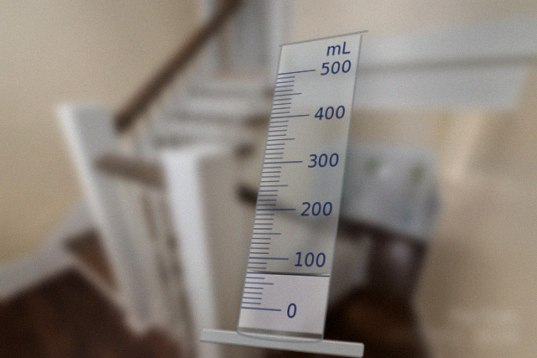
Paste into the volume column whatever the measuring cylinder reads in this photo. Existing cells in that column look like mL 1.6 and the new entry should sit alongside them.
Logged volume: mL 70
